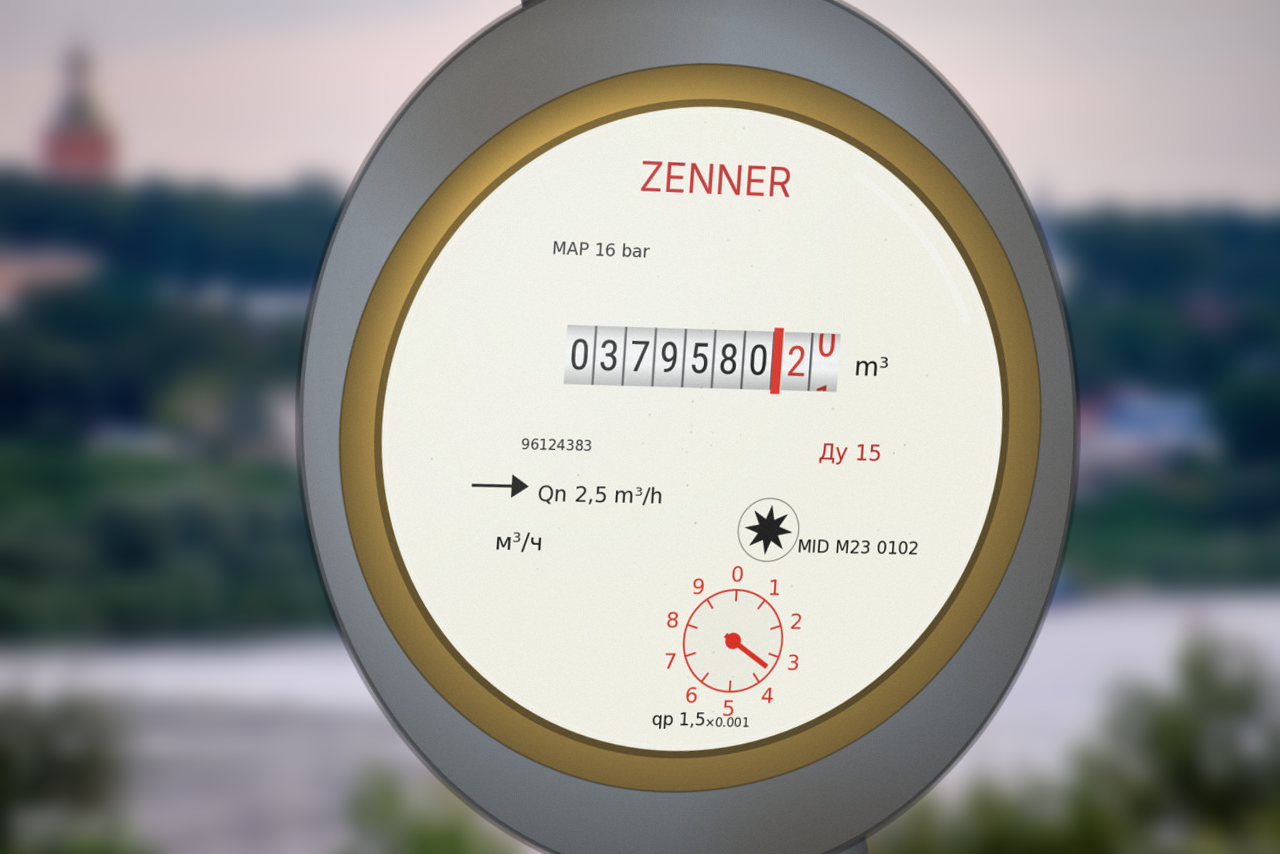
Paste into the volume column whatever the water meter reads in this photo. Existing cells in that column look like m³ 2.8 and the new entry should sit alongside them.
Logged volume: m³ 379580.203
